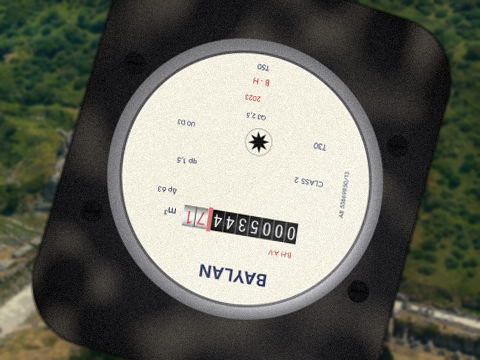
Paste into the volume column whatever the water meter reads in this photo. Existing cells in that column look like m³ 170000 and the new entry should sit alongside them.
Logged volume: m³ 5344.71
